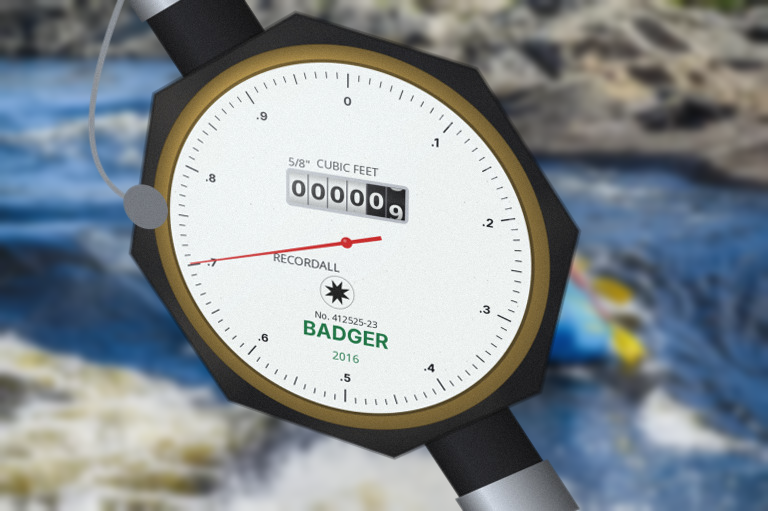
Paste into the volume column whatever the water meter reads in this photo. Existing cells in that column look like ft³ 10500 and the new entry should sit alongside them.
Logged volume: ft³ 8.70
